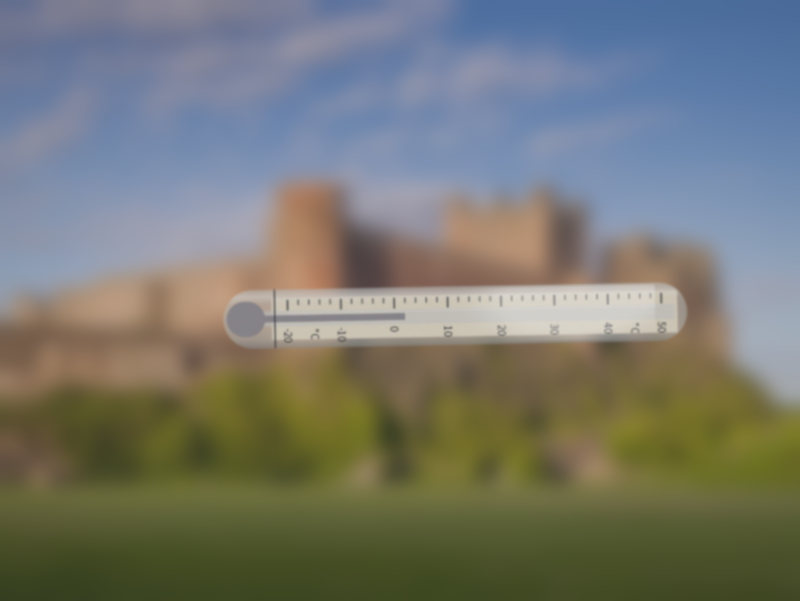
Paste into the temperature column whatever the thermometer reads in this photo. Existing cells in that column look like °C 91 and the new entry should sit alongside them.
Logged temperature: °C 2
